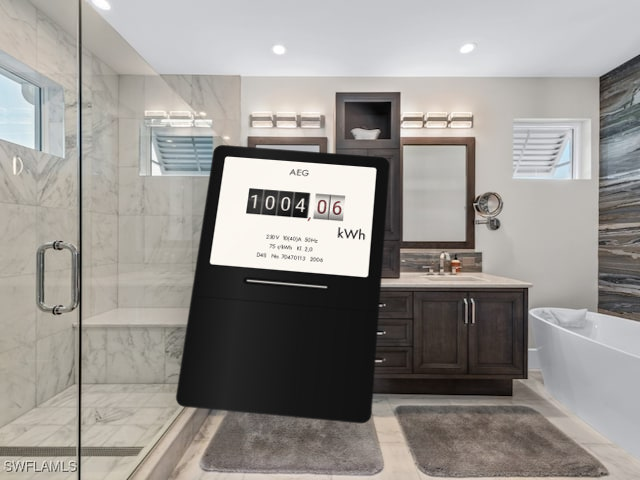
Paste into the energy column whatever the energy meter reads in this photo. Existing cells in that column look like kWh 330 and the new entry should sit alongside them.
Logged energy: kWh 1004.06
